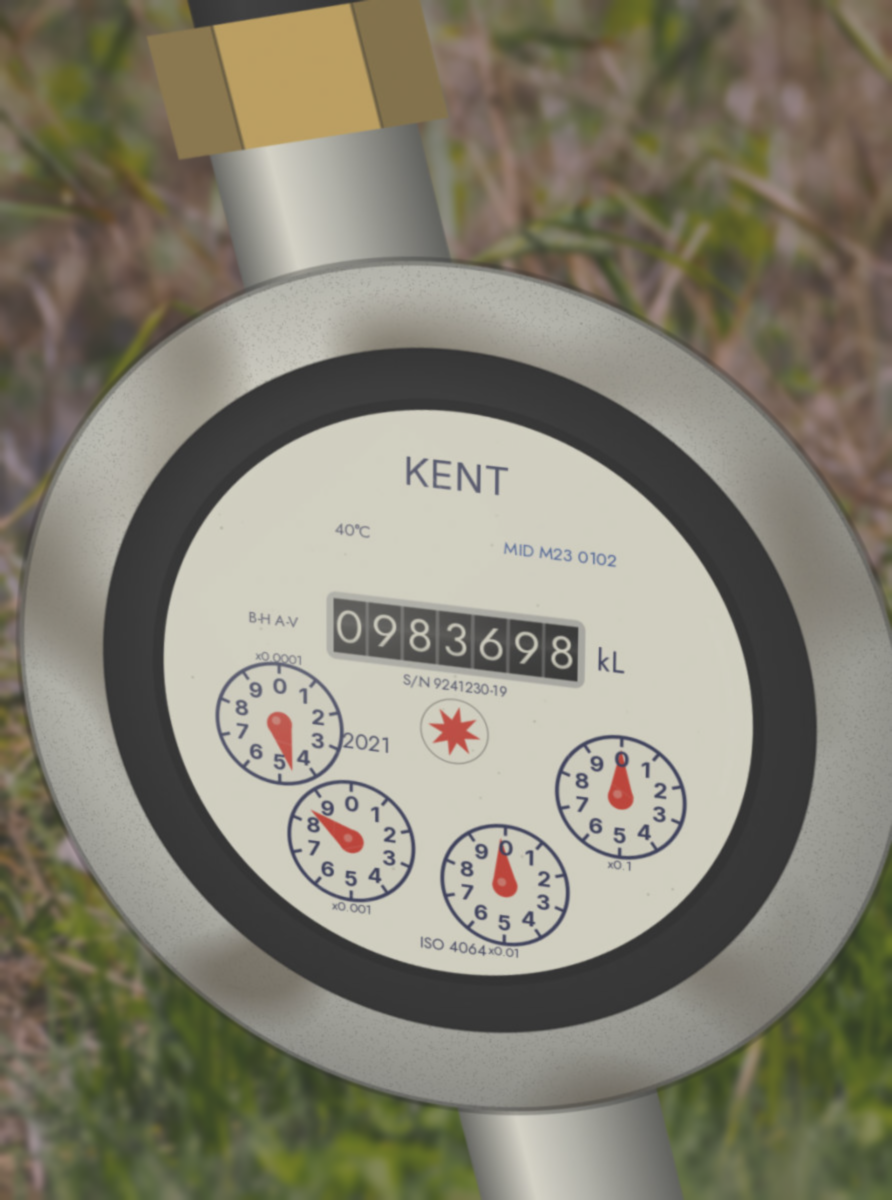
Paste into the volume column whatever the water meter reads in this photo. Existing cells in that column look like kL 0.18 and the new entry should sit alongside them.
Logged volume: kL 983697.9984
